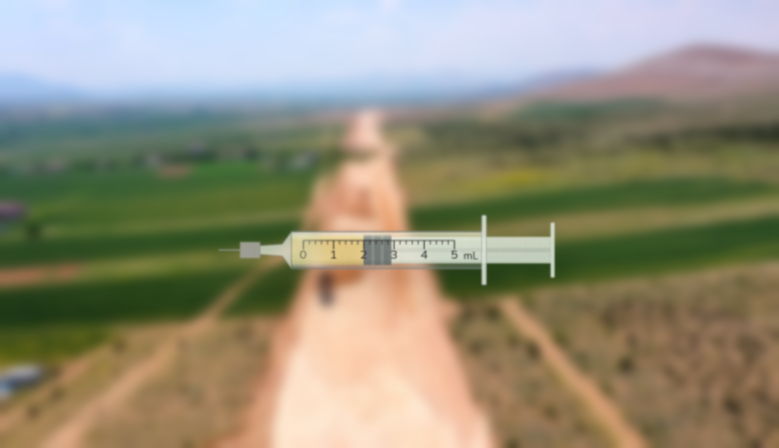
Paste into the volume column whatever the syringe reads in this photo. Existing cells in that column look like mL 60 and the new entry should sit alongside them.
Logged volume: mL 2
